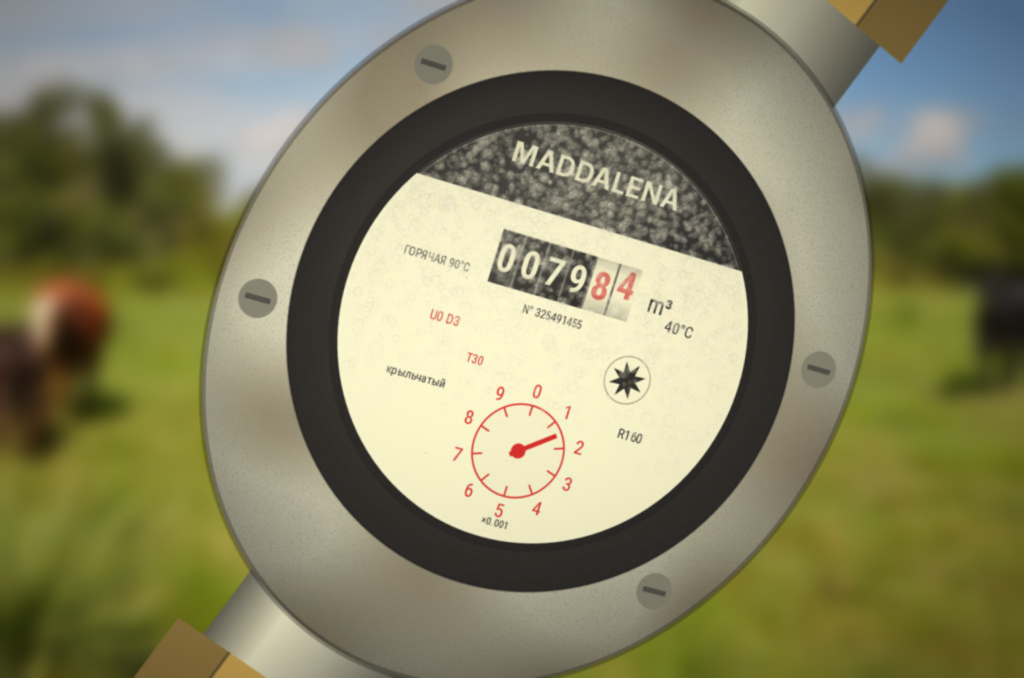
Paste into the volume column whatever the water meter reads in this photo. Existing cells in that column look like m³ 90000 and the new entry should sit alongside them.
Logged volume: m³ 79.841
